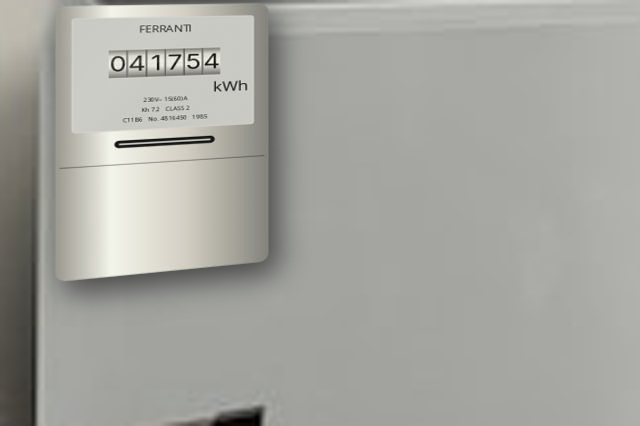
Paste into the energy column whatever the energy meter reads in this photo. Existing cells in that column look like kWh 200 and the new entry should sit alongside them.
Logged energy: kWh 41754
